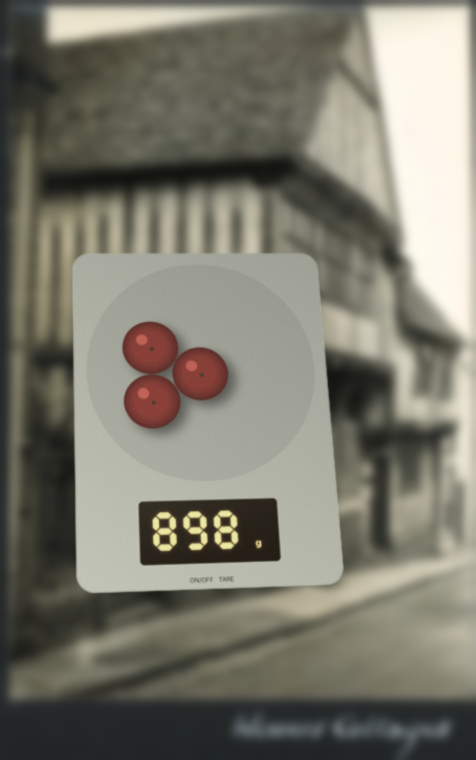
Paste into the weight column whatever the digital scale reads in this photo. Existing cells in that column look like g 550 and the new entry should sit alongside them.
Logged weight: g 898
